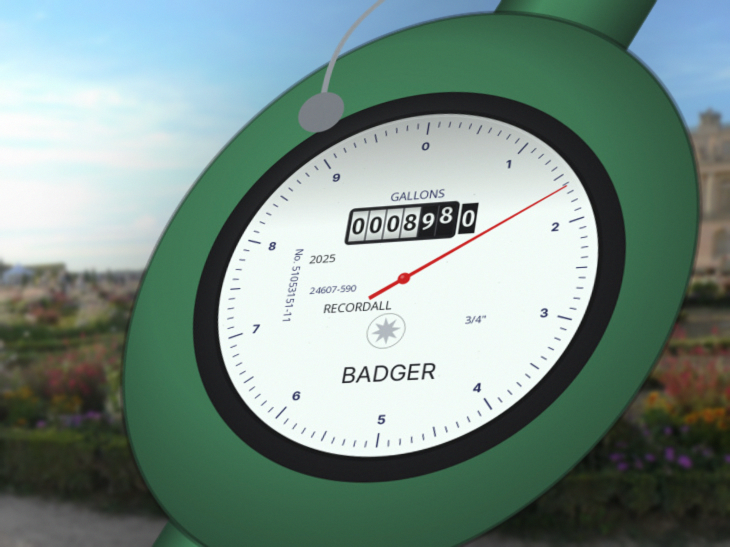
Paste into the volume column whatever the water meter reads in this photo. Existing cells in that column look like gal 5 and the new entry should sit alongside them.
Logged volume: gal 8981.6
